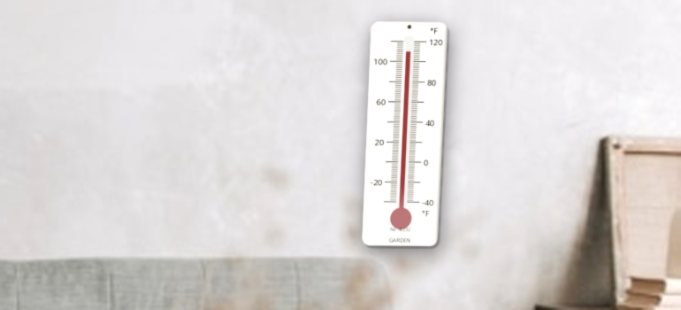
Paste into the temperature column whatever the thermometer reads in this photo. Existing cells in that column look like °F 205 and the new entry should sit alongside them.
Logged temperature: °F 110
